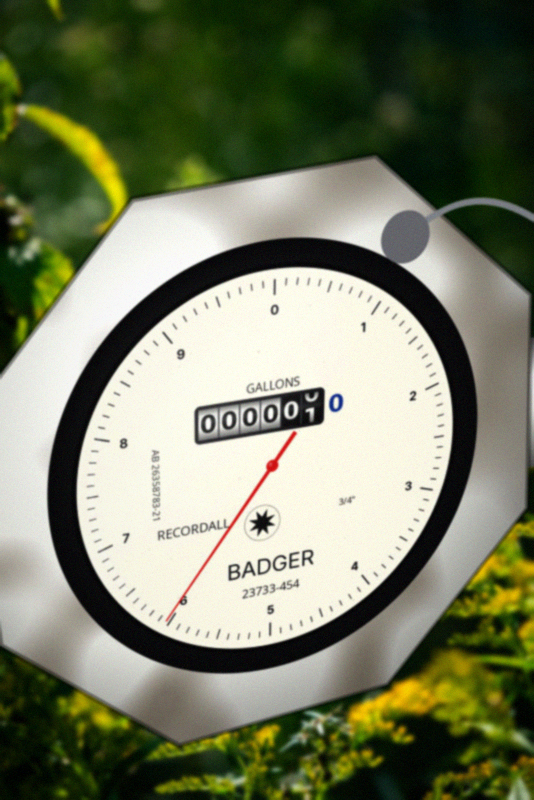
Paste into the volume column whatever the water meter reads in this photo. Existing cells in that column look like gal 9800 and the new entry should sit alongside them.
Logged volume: gal 6.0
